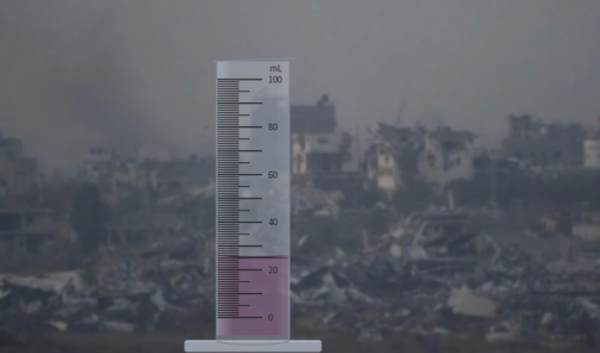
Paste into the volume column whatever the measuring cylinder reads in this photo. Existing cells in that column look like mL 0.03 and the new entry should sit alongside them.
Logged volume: mL 25
